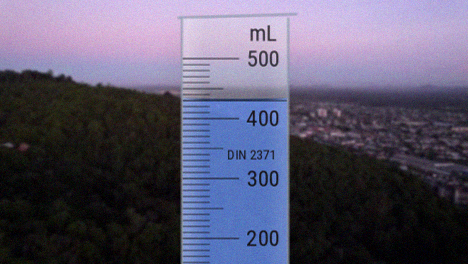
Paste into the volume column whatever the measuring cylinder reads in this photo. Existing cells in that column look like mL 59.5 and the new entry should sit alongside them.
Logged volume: mL 430
